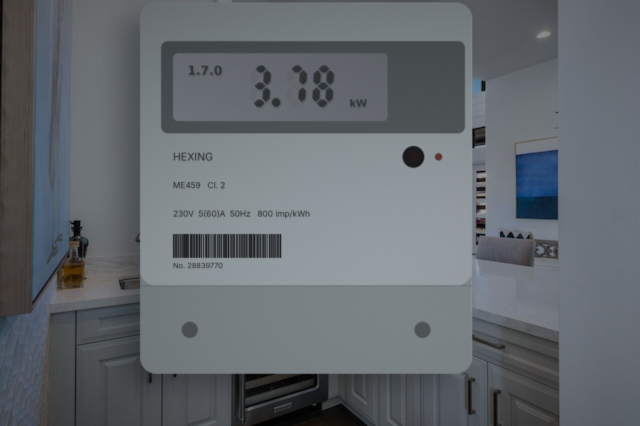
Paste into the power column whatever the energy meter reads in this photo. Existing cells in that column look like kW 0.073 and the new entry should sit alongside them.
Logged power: kW 3.78
